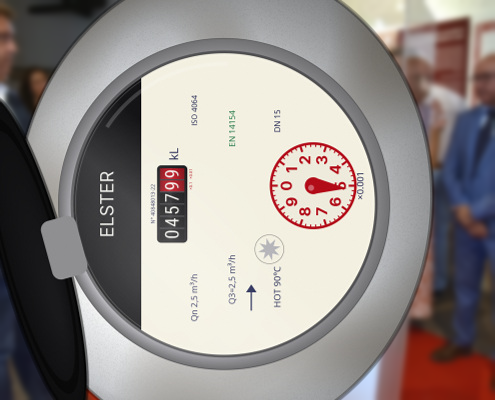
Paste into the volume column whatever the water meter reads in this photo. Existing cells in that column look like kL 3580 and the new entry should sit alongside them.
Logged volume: kL 457.995
